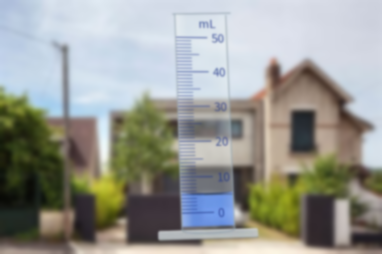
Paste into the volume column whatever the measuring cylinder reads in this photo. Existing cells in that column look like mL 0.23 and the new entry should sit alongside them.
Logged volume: mL 5
